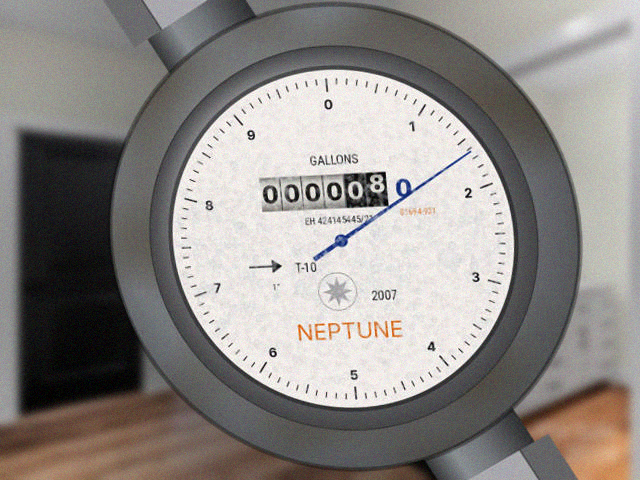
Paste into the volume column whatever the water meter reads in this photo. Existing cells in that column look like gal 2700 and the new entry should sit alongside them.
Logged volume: gal 81.6
